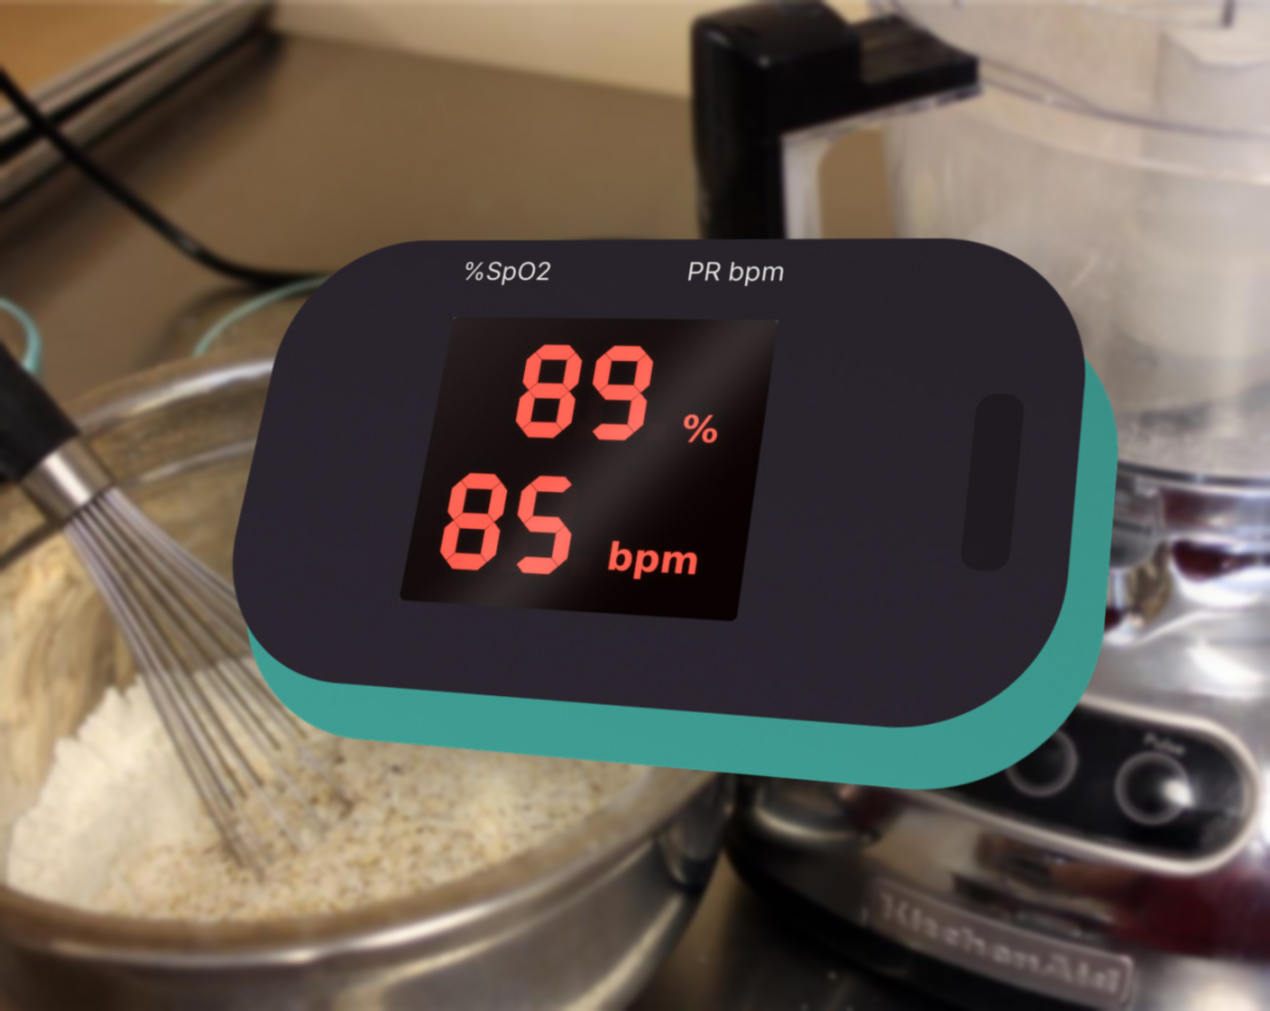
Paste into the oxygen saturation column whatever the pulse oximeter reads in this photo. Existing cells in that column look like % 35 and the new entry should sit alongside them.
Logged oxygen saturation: % 89
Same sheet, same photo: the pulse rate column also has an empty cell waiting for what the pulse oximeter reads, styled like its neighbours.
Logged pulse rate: bpm 85
